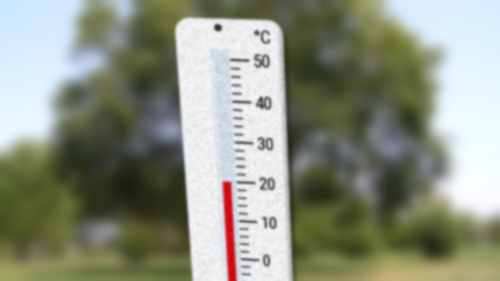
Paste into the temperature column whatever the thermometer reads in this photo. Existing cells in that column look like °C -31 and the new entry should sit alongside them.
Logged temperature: °C 20
